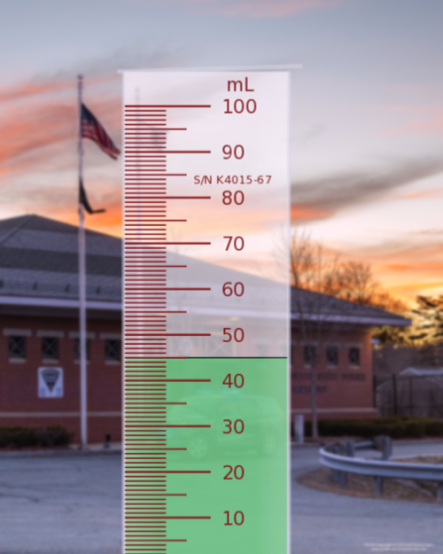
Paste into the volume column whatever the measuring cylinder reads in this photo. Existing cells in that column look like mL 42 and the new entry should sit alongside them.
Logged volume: mL 45
